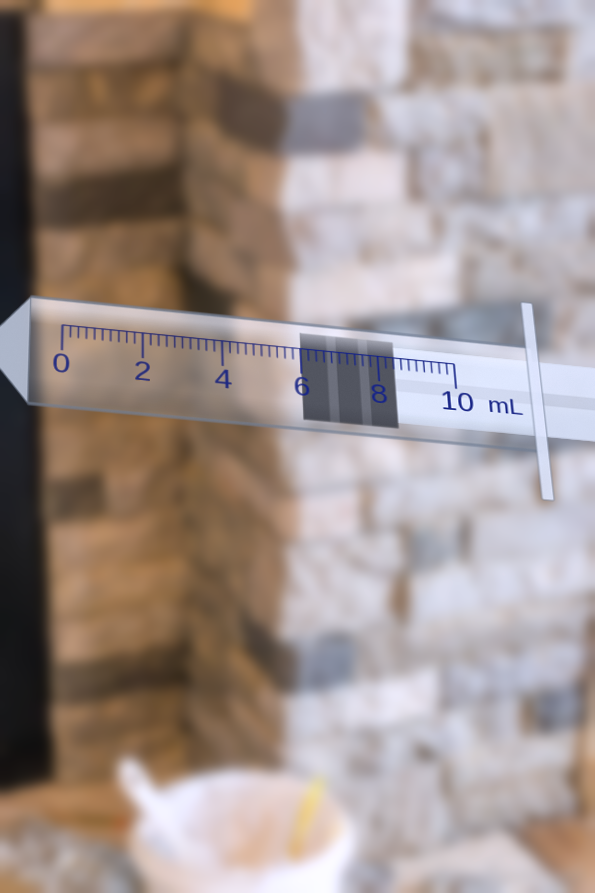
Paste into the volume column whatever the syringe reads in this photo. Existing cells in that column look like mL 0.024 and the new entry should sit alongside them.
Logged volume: mL 6
